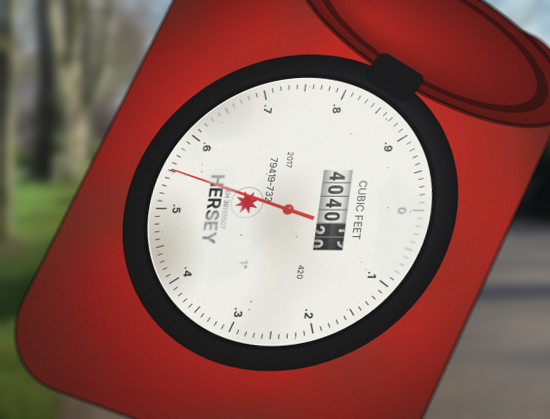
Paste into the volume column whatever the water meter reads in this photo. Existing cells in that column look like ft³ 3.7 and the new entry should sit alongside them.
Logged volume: ft³ 404019.55
